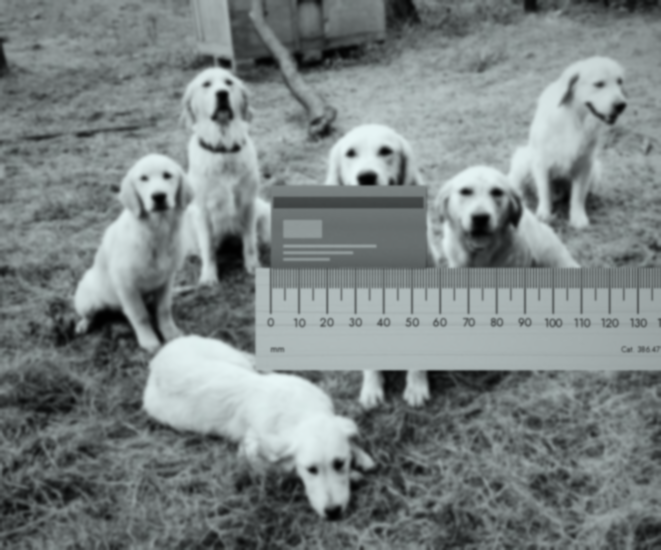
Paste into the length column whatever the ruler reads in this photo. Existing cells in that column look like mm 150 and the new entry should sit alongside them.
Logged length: mm 55
